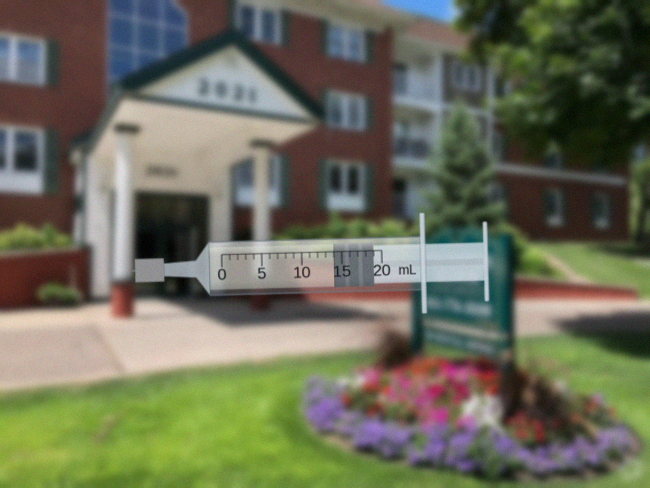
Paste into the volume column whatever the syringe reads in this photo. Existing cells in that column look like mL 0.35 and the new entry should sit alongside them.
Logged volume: mL 14
